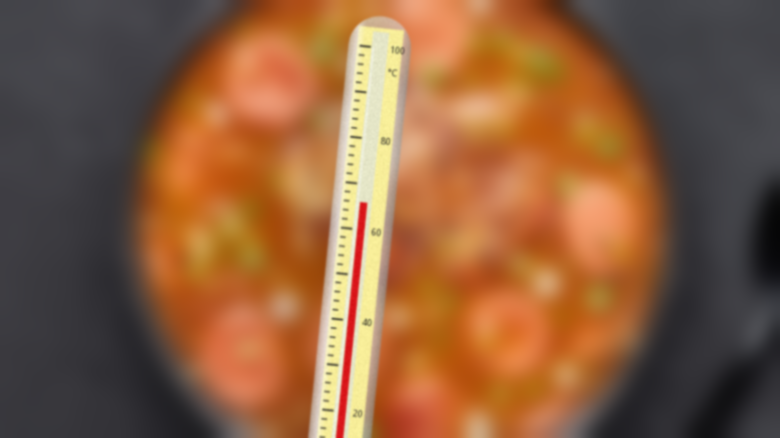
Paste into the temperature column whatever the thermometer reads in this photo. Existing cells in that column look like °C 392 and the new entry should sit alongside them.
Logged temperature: °C 66
